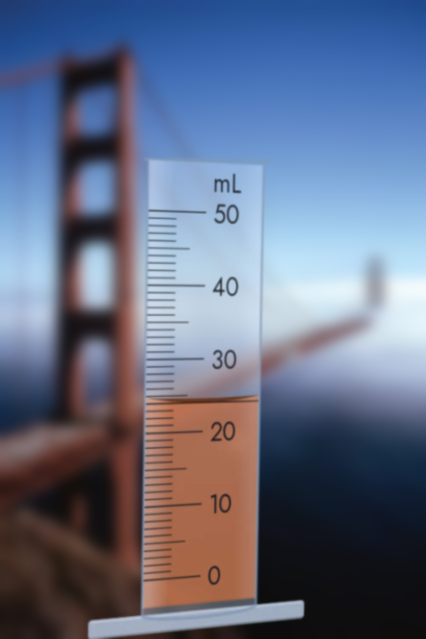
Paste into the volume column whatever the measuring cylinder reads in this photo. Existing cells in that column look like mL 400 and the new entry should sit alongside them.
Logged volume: mL 24
